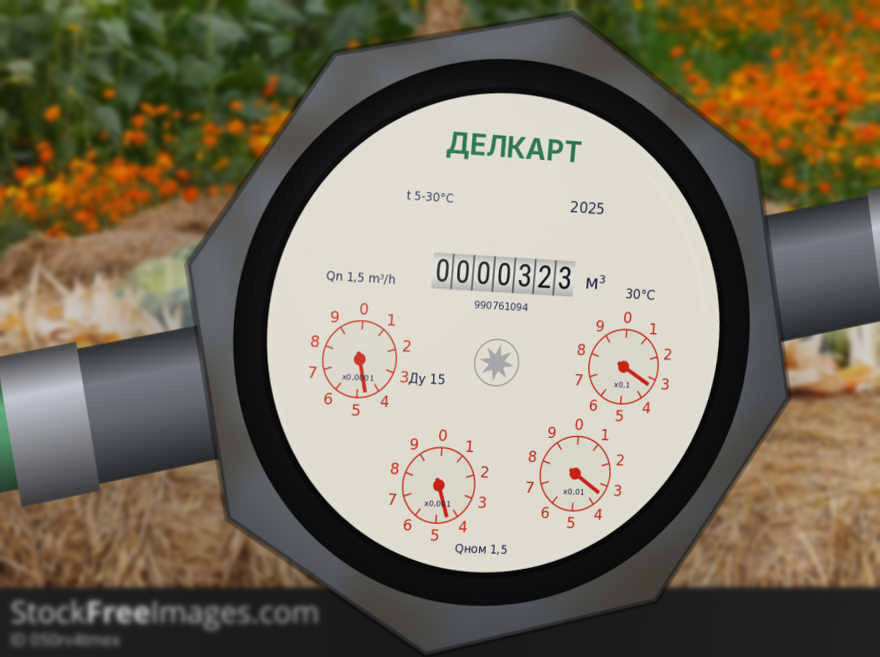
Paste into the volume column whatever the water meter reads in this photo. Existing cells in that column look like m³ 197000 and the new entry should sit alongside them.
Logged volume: m³ 323.3344
